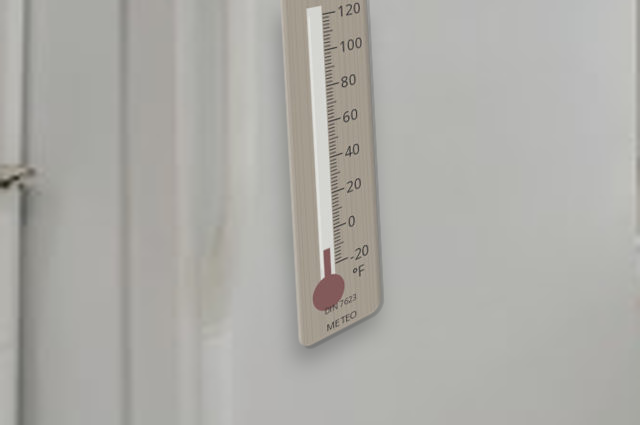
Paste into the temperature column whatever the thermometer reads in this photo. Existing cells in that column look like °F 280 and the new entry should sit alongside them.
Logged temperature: °F -10
